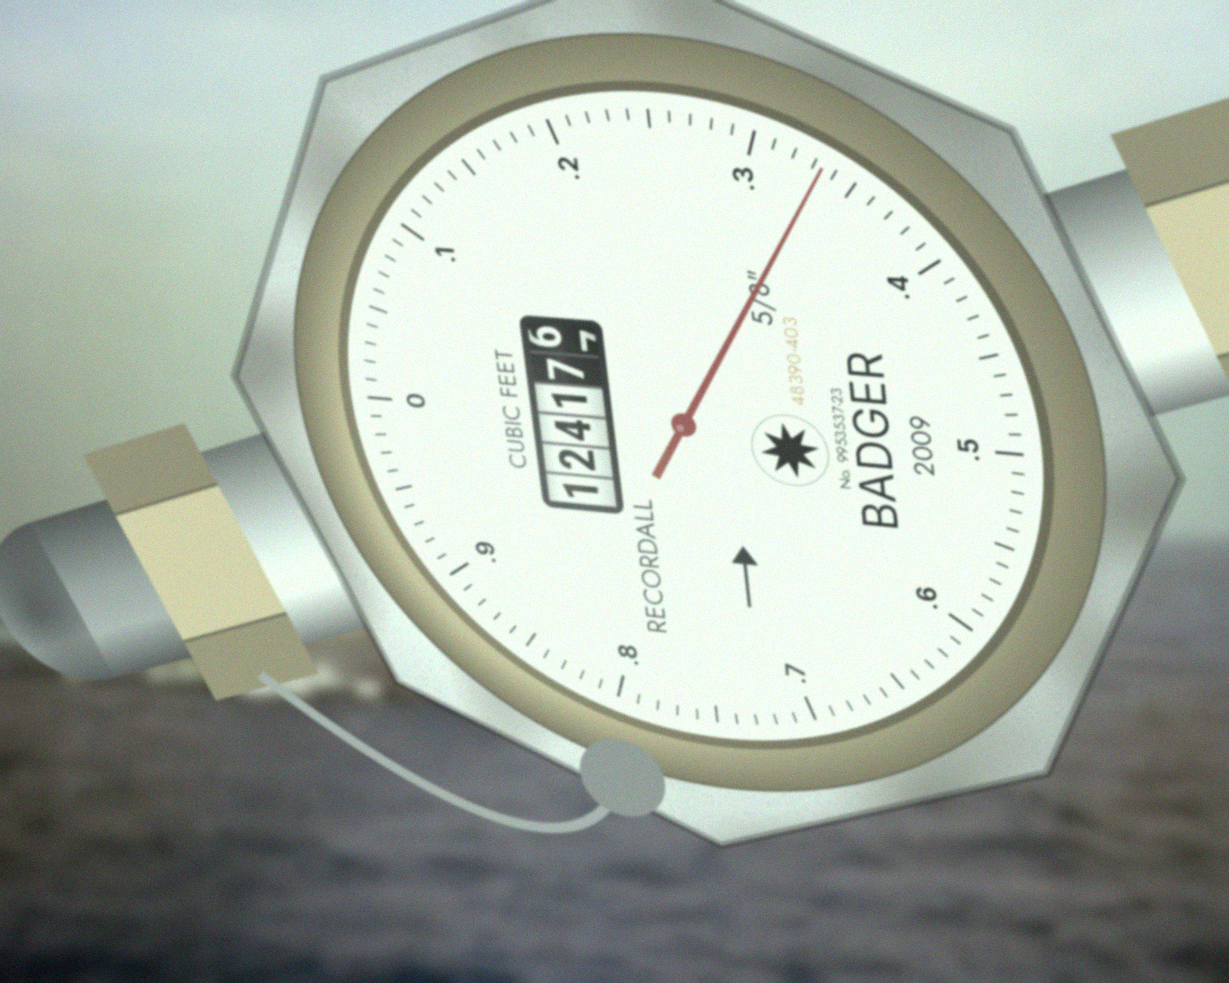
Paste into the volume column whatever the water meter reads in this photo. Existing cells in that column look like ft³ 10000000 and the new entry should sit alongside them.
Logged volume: ft³ 124176.33
